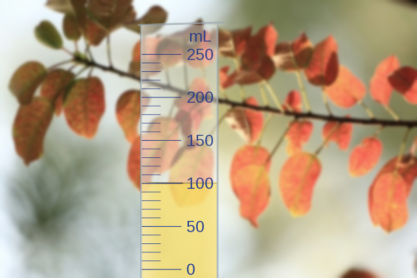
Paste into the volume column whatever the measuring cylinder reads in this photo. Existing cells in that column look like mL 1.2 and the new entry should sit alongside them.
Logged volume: mL 100
